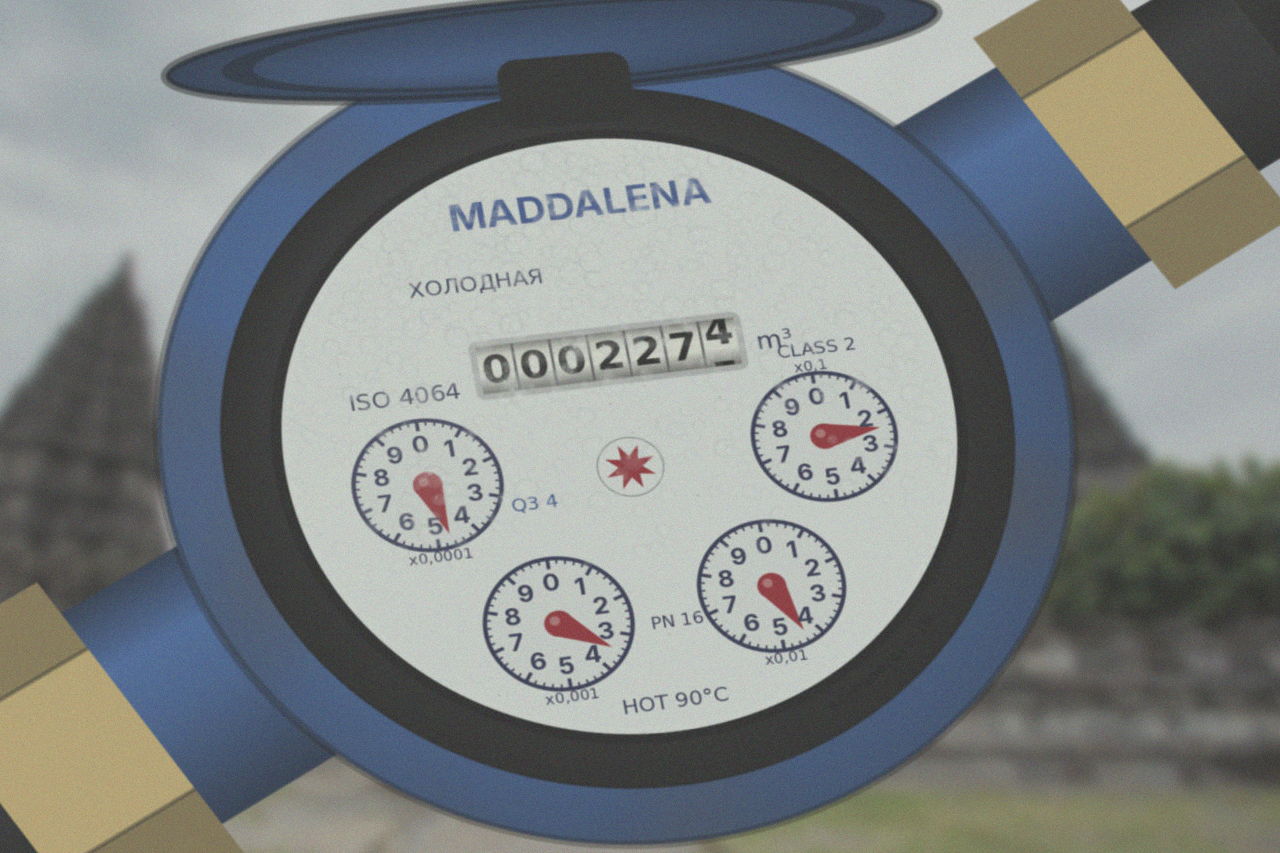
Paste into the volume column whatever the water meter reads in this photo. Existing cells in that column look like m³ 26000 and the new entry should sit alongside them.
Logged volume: m³ 2274.2434
